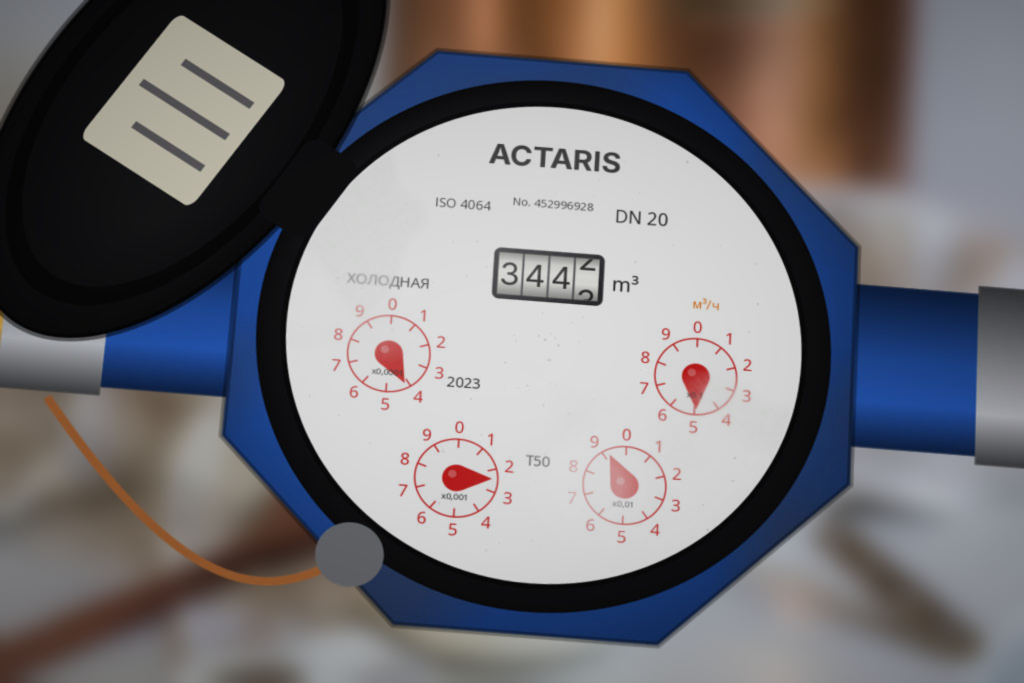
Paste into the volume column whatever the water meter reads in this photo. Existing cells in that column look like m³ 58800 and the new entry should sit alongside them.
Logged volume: m³ 3442.4924
